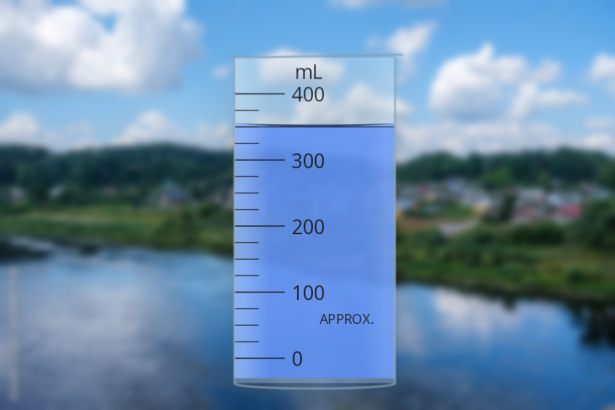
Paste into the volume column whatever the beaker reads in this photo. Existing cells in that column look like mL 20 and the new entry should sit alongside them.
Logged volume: mL 350
